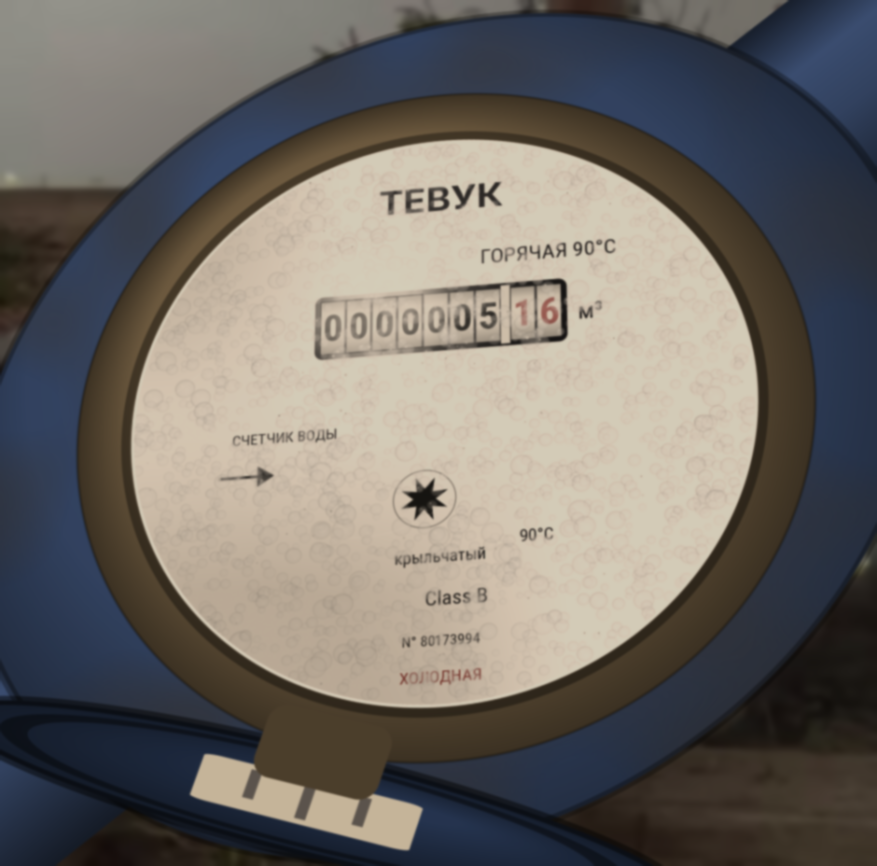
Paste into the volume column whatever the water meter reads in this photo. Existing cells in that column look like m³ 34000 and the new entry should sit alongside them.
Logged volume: m³ 5.16
